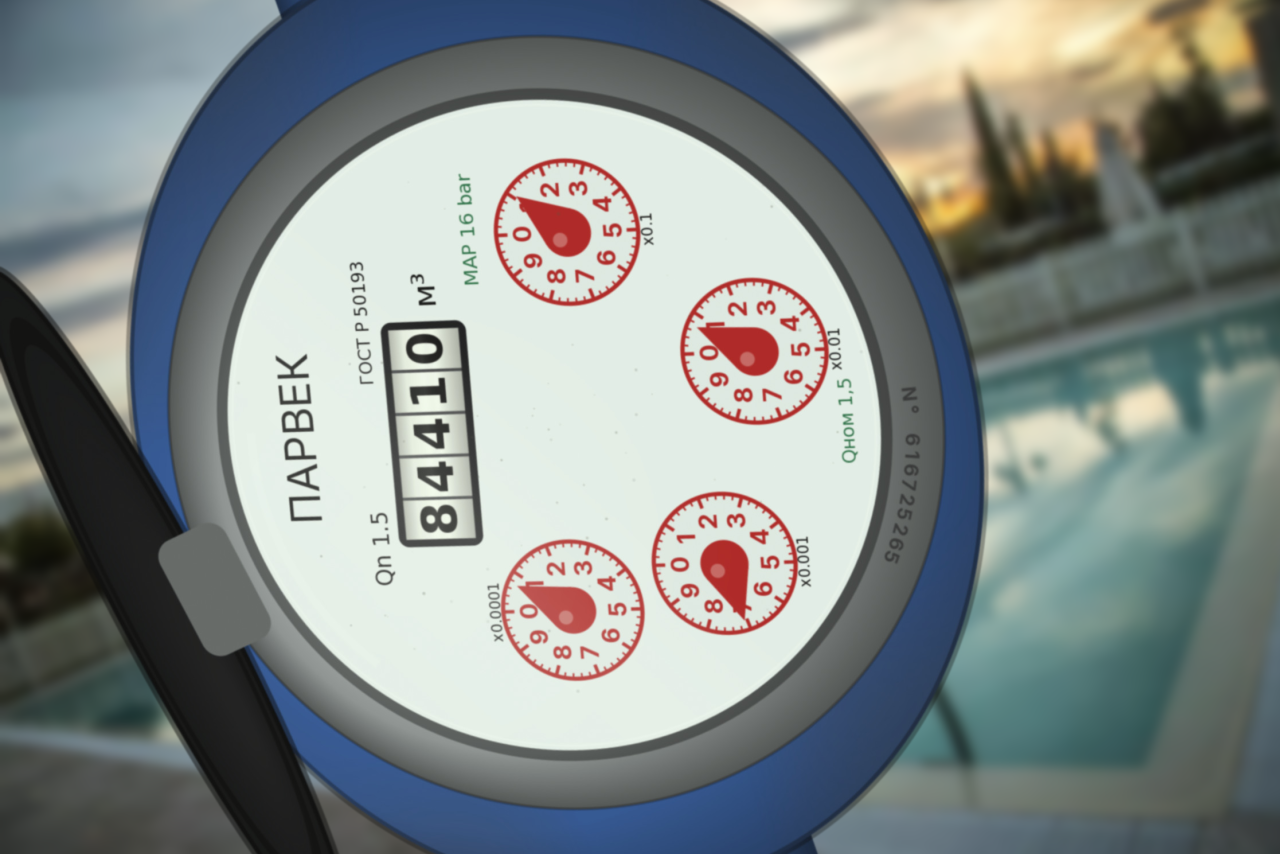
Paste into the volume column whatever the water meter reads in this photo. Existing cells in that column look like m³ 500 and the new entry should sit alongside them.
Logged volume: m³ 84410.1070
